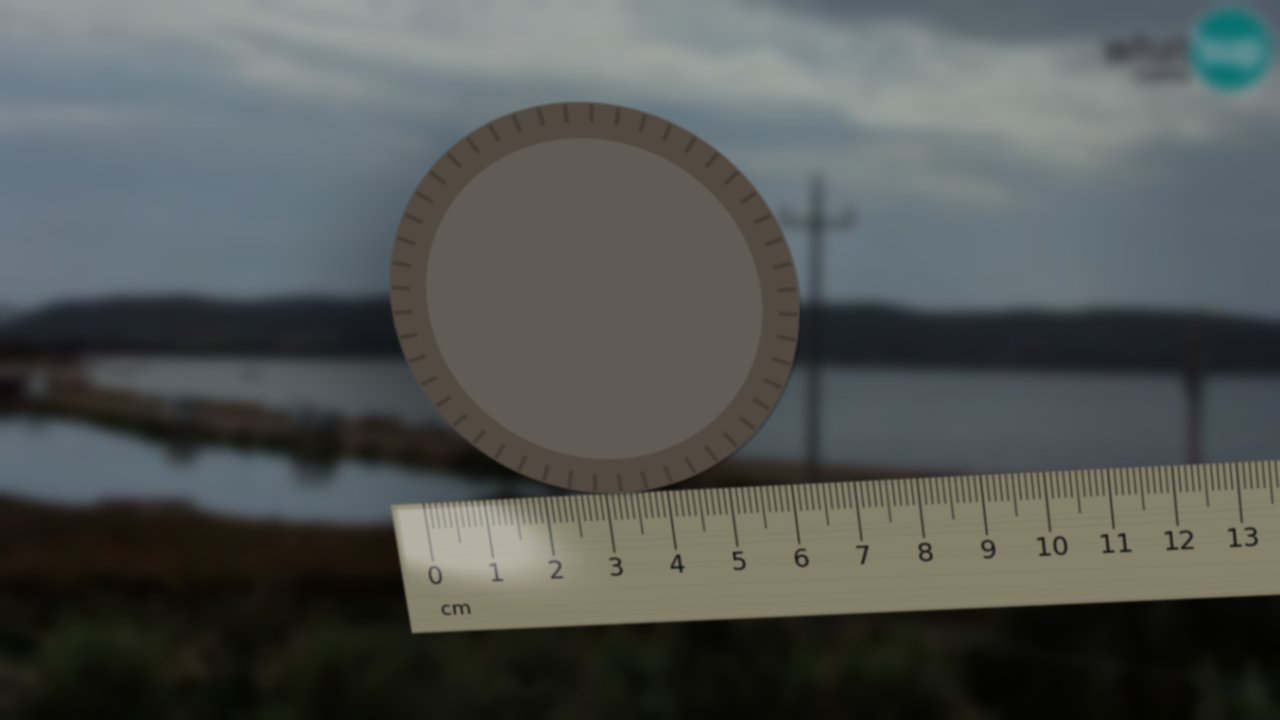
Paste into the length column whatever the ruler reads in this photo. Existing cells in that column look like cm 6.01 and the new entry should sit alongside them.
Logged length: cm 6.5
